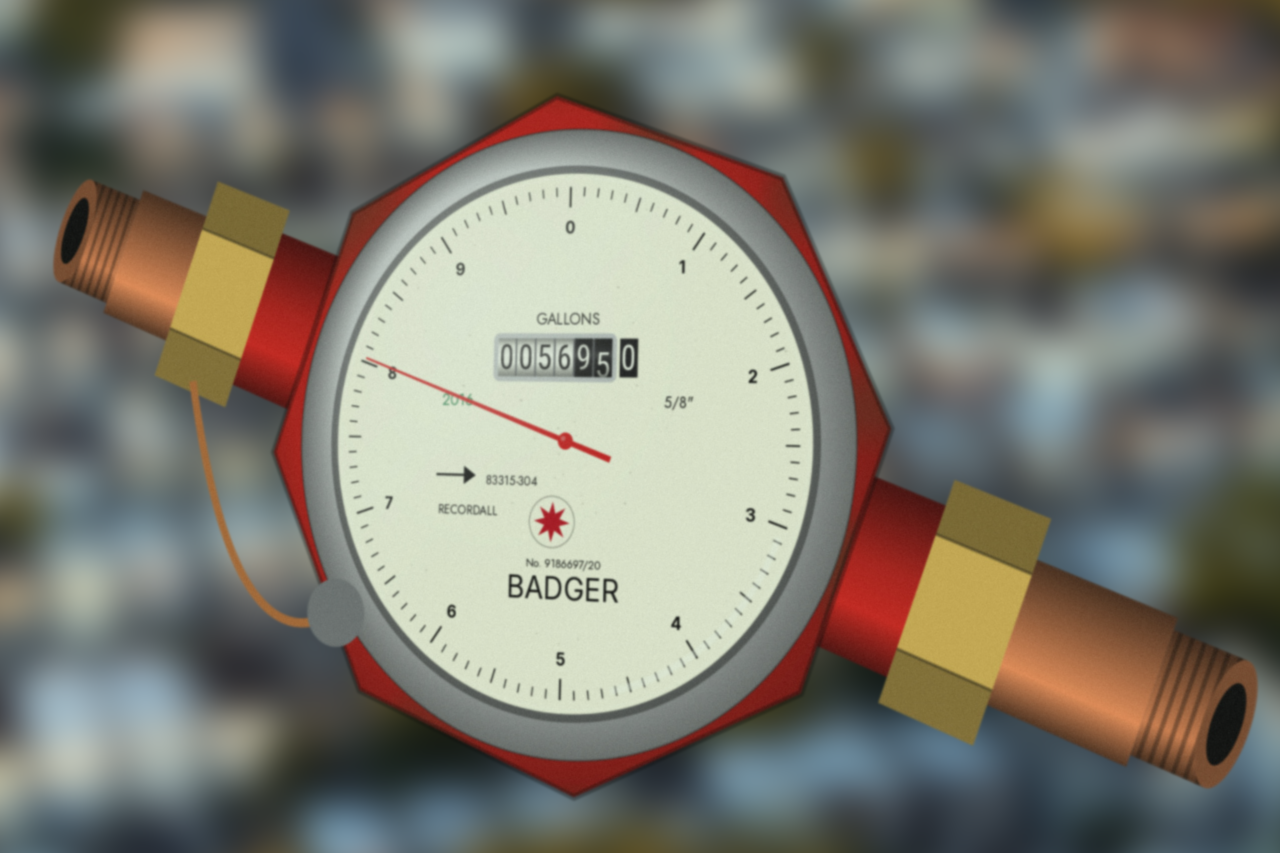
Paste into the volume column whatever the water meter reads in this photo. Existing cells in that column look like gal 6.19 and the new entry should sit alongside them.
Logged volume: gal 56948.0
